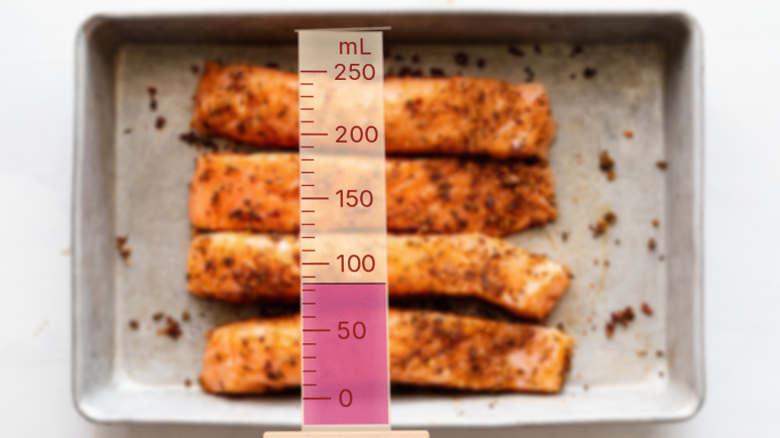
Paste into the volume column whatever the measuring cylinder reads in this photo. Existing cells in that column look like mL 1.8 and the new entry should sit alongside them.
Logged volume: mL 85
